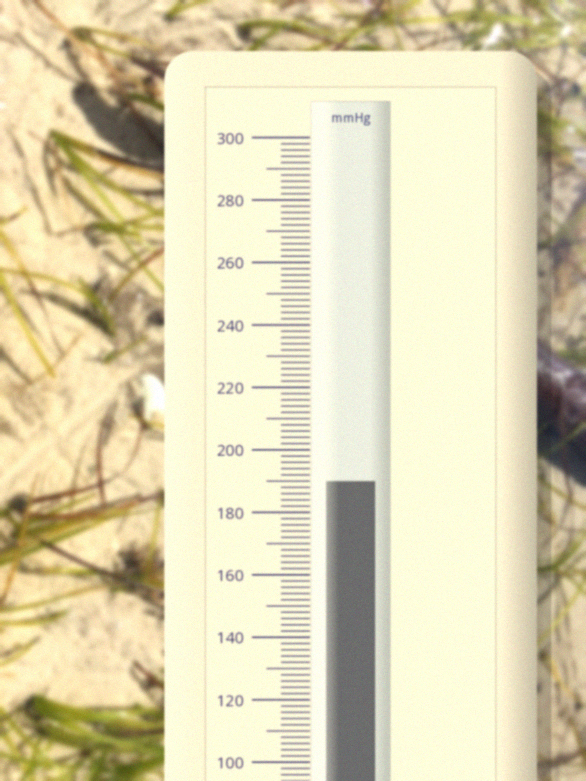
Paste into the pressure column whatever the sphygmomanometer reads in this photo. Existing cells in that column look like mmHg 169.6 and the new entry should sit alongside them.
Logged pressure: mmHg 190
